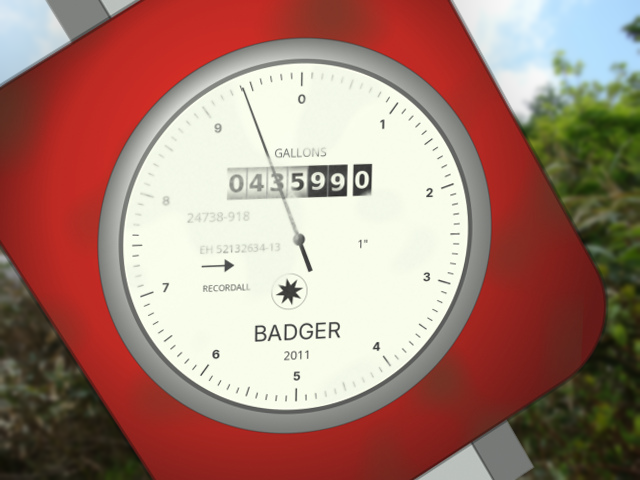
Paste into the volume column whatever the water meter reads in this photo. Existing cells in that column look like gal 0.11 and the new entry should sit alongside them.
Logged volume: gal 435989.4
